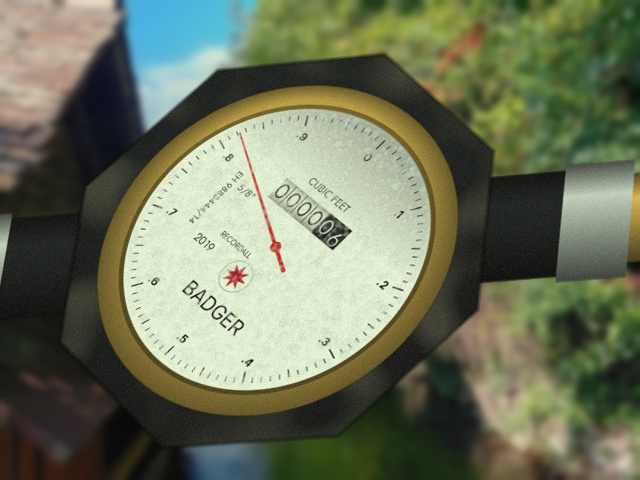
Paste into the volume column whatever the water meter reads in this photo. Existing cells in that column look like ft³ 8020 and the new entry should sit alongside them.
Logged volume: ft³ 5.82
